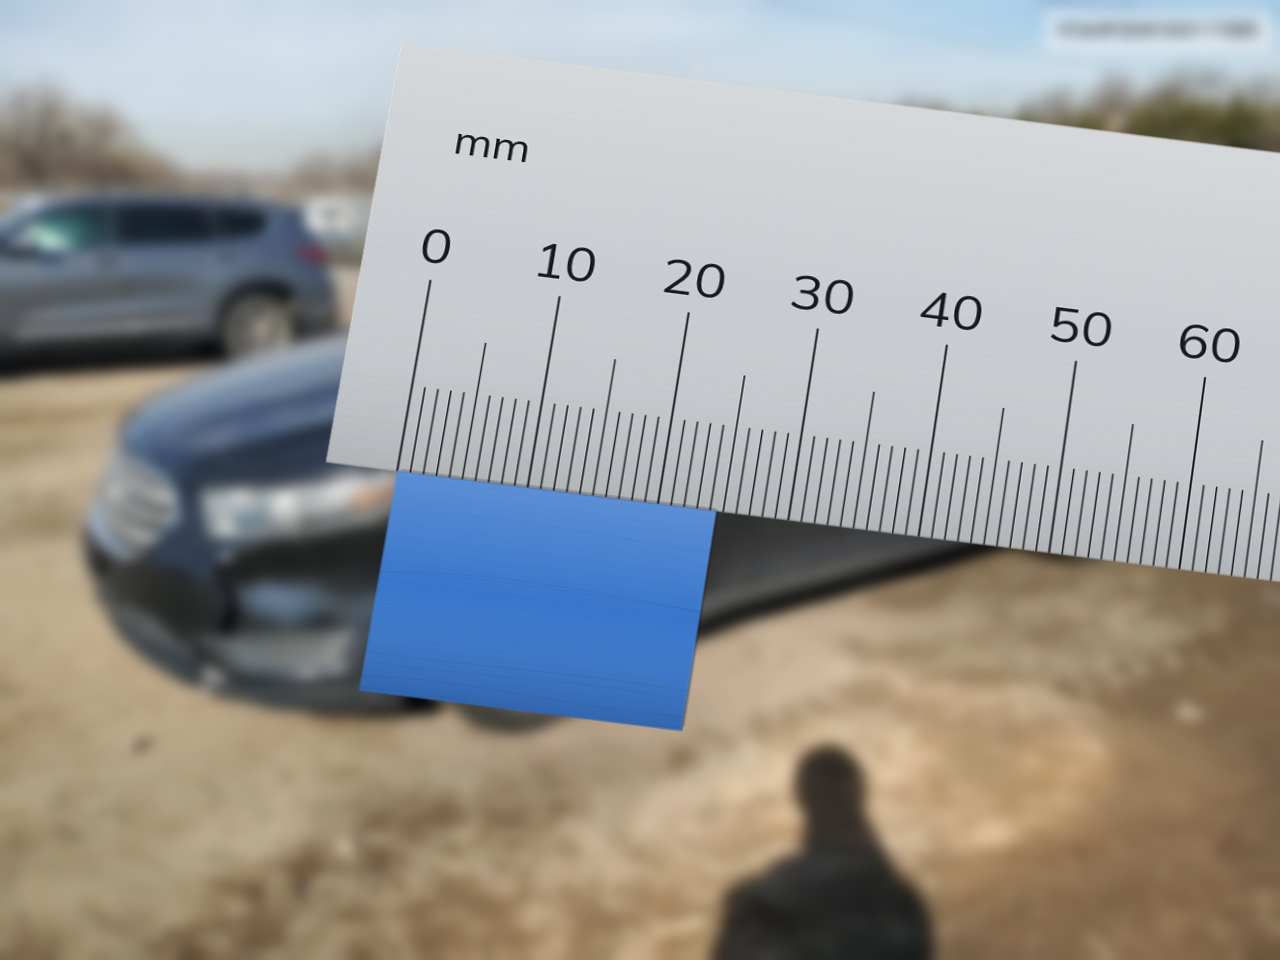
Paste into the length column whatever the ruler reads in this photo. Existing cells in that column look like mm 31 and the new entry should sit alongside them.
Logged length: mm 24.5
